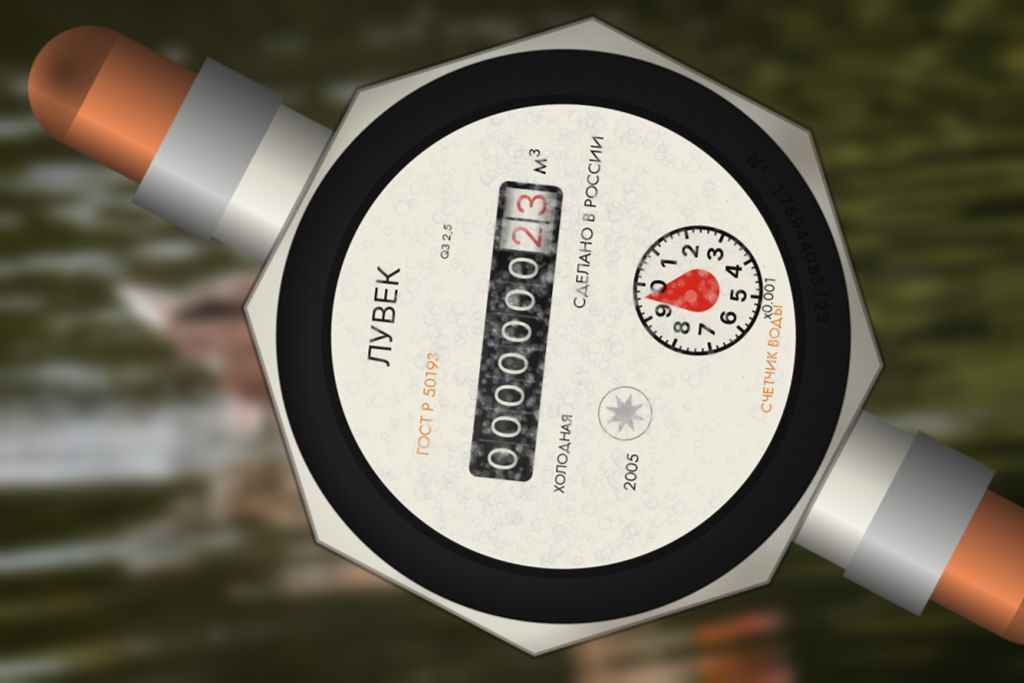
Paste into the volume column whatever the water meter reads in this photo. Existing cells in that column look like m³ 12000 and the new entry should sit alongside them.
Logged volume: m³ 0.229
